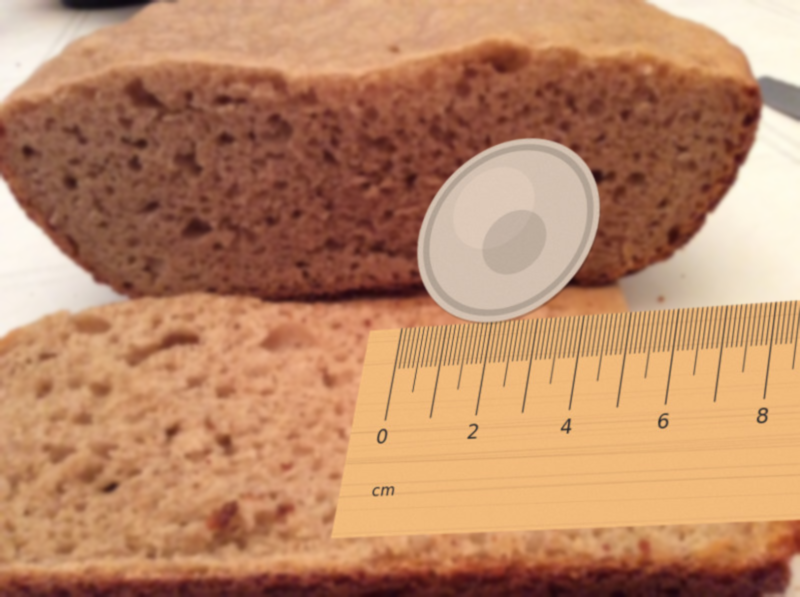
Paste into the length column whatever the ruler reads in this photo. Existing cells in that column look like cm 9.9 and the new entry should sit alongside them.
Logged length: cm 4
